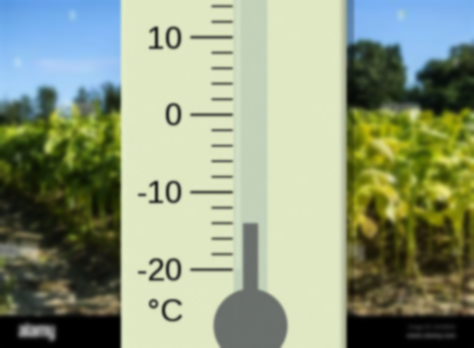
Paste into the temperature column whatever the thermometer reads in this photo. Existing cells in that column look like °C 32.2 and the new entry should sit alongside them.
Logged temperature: °C -14
